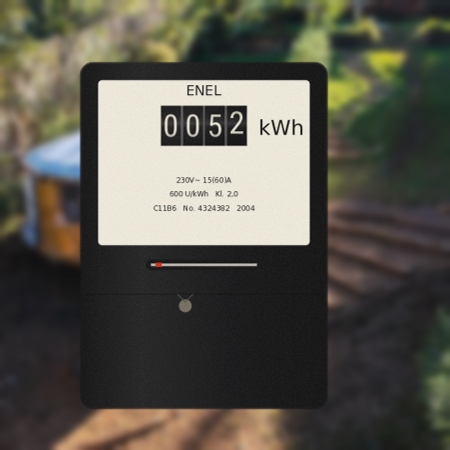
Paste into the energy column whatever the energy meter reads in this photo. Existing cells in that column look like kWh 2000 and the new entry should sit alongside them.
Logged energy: kWh 52
